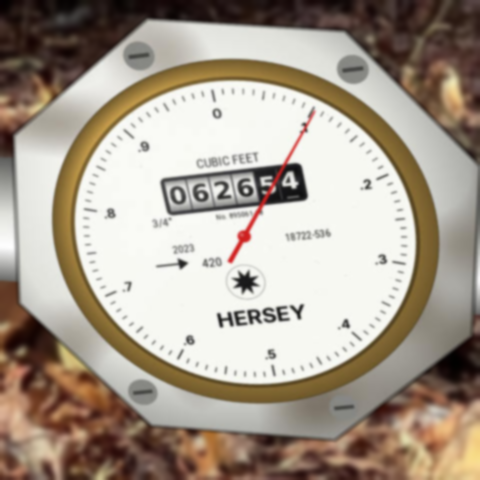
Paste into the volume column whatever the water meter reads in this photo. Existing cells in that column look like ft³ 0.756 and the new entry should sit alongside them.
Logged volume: ft³ 62654.10
